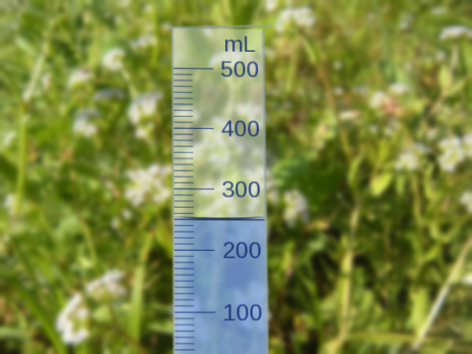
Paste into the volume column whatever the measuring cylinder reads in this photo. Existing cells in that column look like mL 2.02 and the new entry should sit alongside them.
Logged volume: mL 250
